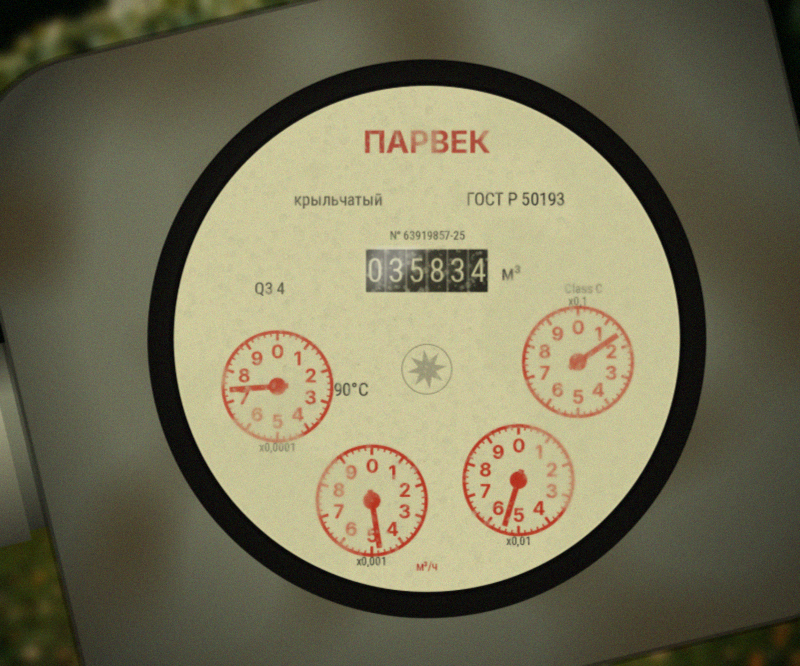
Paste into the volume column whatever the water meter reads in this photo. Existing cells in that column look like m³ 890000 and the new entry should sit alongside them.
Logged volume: m³ 35834.1547
